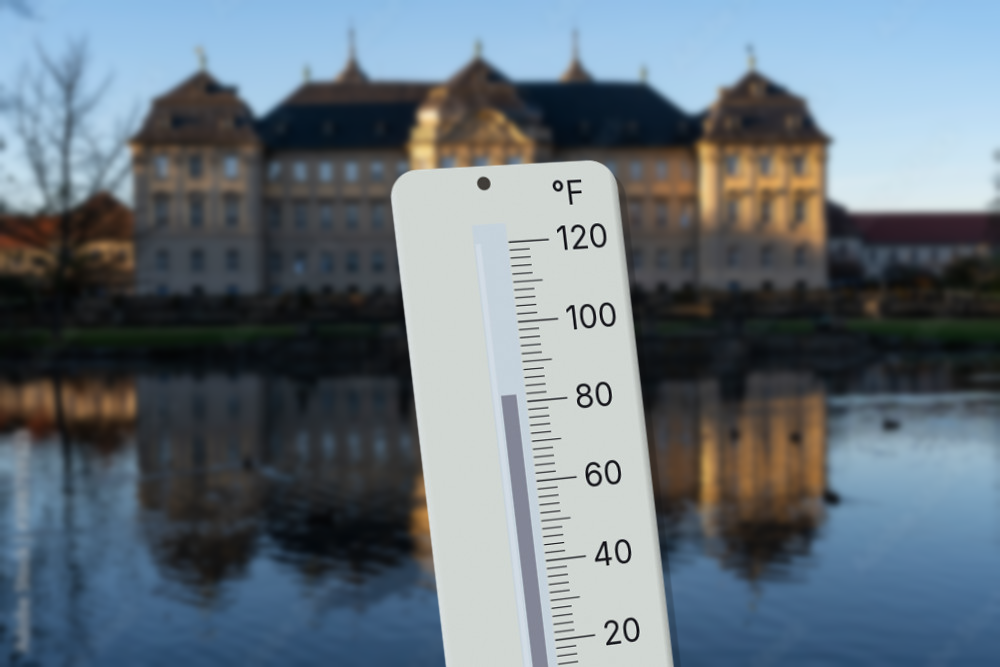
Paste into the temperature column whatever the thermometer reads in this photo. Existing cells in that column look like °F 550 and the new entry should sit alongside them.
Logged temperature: °F 82
